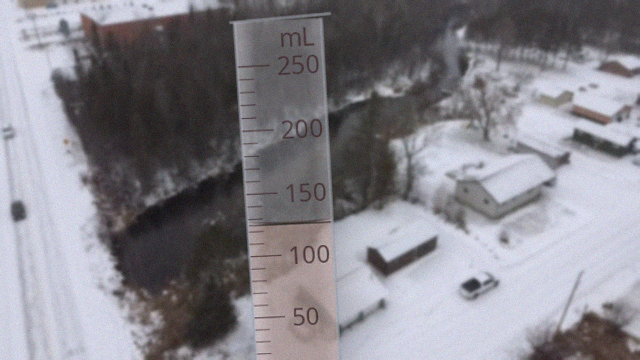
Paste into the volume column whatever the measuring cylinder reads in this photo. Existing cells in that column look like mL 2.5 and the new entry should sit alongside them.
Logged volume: mL 125
